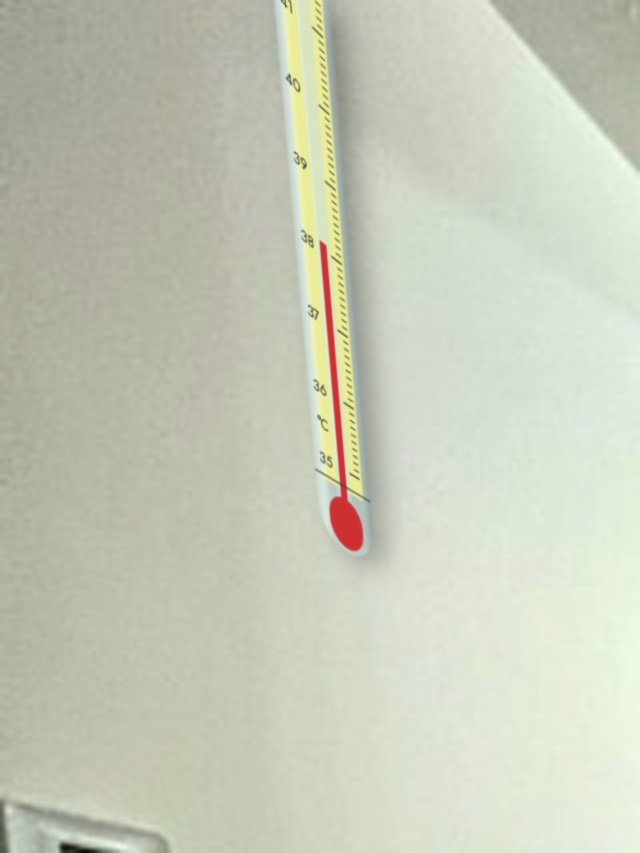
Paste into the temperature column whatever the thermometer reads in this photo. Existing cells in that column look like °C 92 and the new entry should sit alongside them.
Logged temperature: °C 38.1
